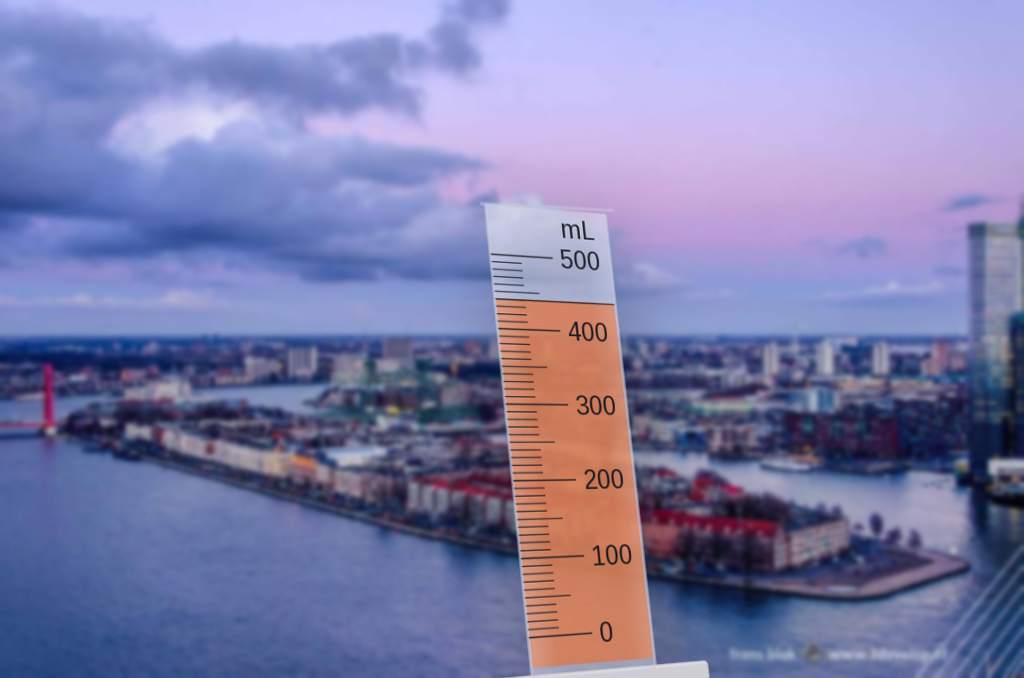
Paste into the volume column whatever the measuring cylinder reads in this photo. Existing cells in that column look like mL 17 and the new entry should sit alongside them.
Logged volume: mL 440
